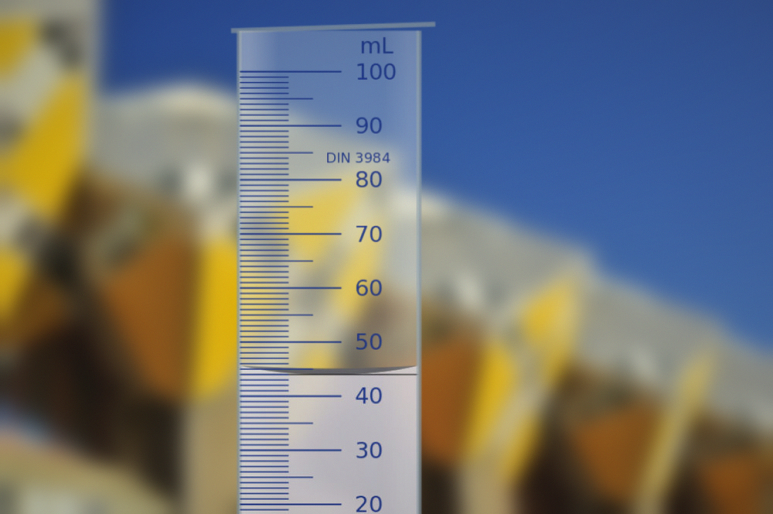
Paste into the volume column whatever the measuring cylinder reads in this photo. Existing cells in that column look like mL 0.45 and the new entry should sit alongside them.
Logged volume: mL 44
